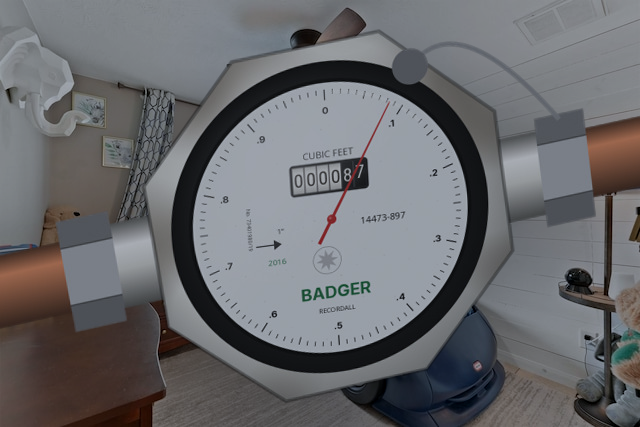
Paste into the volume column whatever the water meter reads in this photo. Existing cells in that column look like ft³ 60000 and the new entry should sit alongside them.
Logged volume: ft³ 87.08
